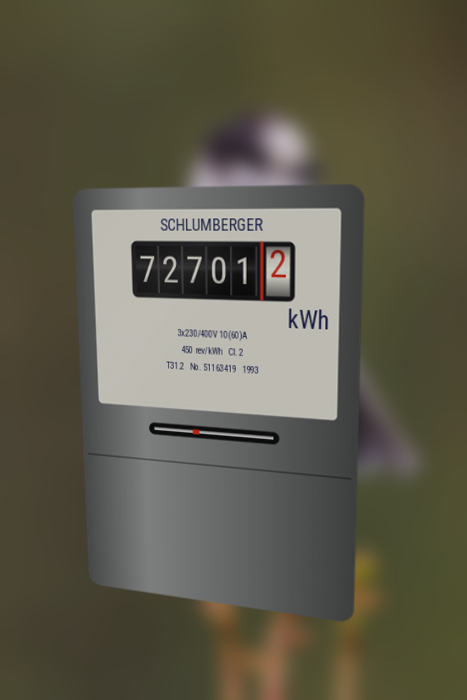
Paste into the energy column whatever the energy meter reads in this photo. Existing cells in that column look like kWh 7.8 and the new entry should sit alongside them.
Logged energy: kWh 72701.2
